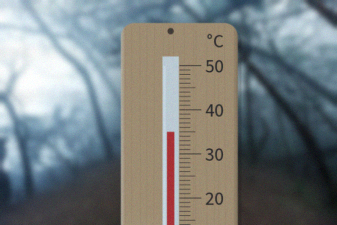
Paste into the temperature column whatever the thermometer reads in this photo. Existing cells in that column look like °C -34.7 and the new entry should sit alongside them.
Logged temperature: °C 35
